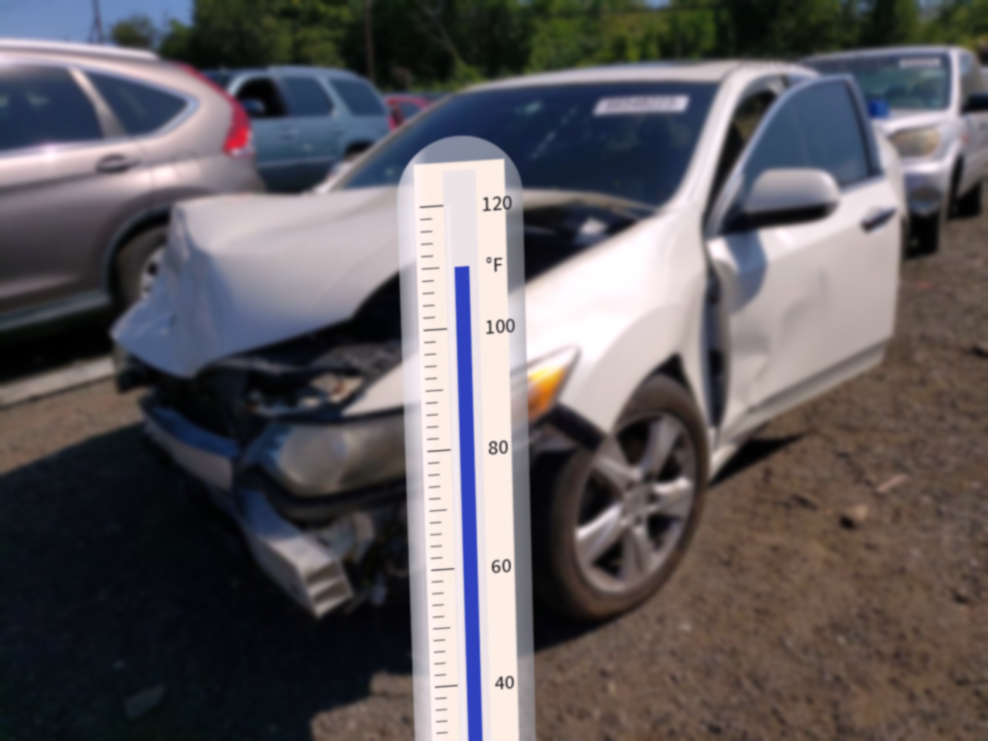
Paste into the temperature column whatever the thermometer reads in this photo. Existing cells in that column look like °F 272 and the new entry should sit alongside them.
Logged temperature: °F 110
